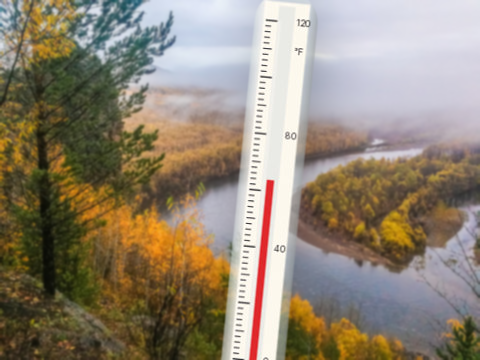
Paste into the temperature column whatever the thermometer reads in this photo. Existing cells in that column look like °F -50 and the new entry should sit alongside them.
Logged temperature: °F 64
